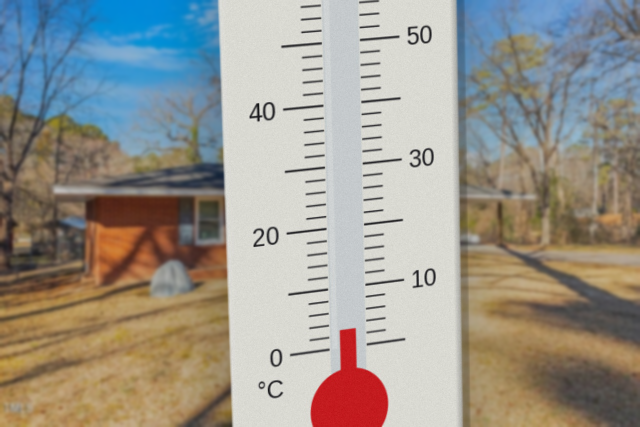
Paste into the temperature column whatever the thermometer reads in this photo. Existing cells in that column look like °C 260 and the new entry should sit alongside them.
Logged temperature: °C 3
